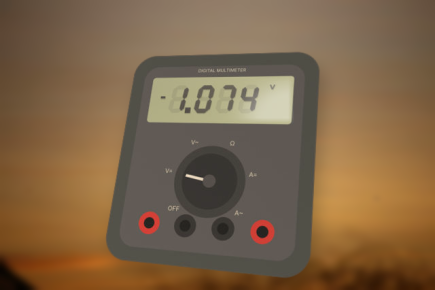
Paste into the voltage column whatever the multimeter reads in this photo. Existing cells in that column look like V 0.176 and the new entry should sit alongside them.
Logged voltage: V -1.074
